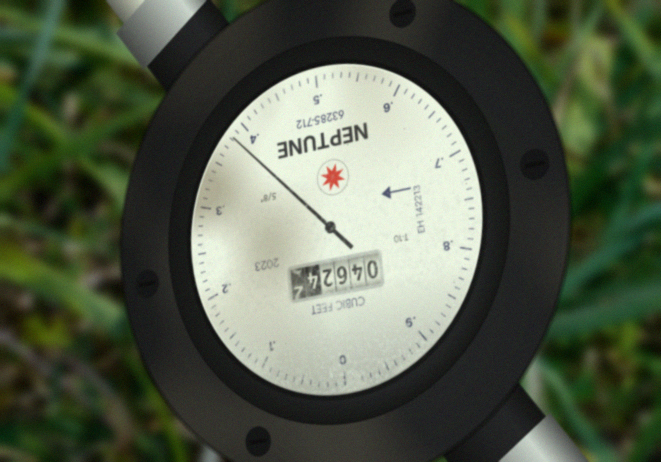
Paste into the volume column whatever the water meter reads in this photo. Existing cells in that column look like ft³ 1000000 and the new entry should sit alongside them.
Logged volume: ft³ 46242.38
